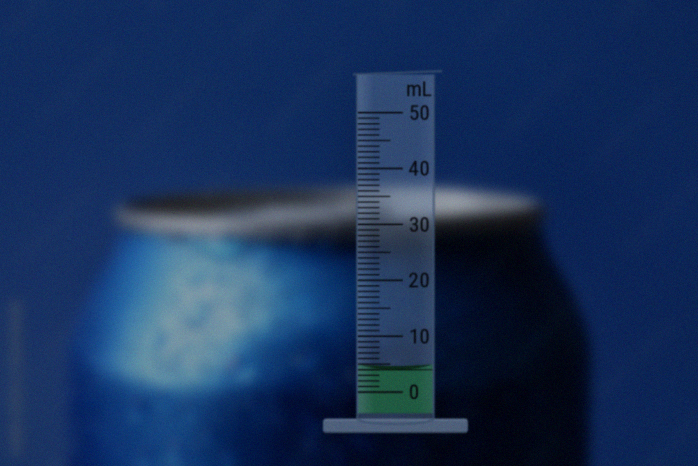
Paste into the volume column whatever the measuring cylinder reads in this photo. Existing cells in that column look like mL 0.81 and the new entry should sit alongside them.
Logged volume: mL 4
